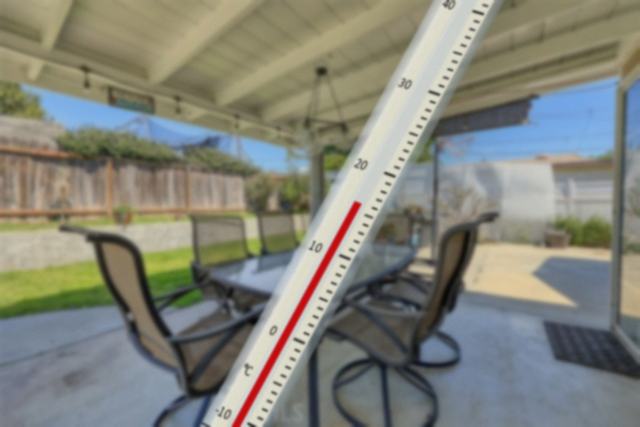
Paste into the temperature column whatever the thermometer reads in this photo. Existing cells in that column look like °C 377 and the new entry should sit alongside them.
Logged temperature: °C 16
